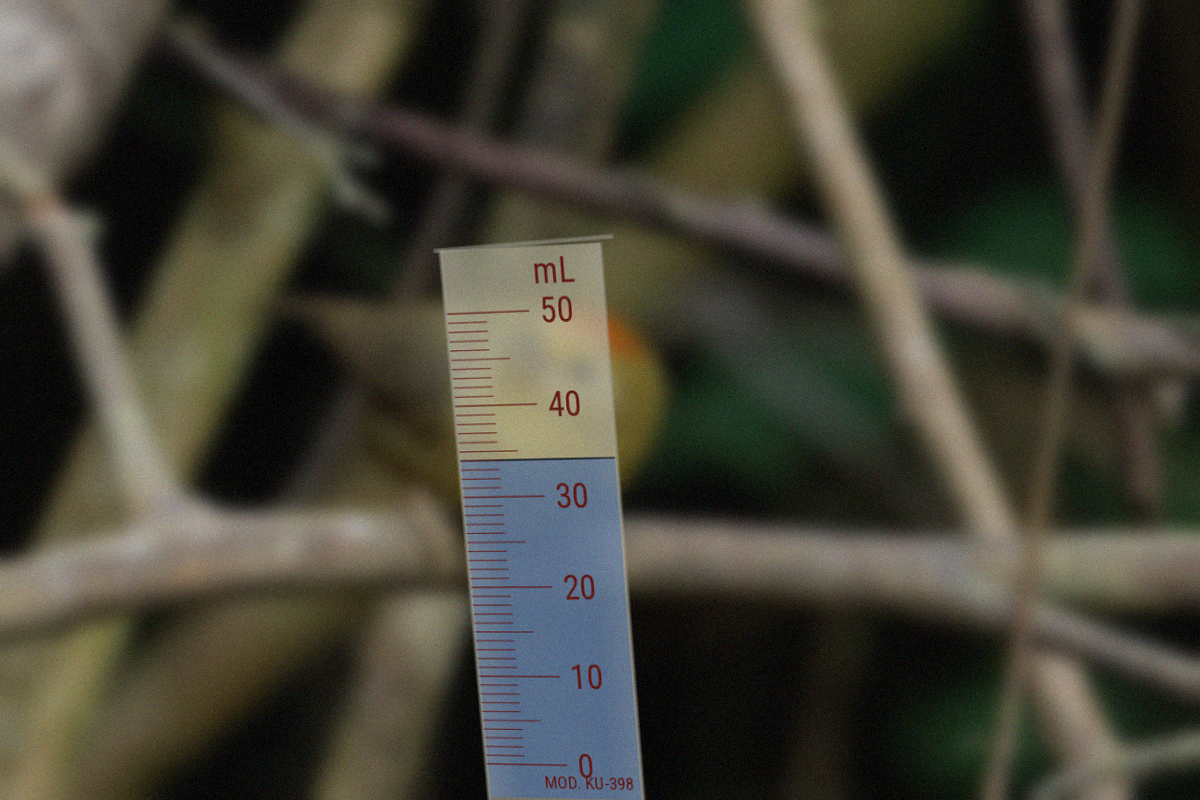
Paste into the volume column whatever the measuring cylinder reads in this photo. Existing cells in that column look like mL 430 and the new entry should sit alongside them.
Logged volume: mL 34
